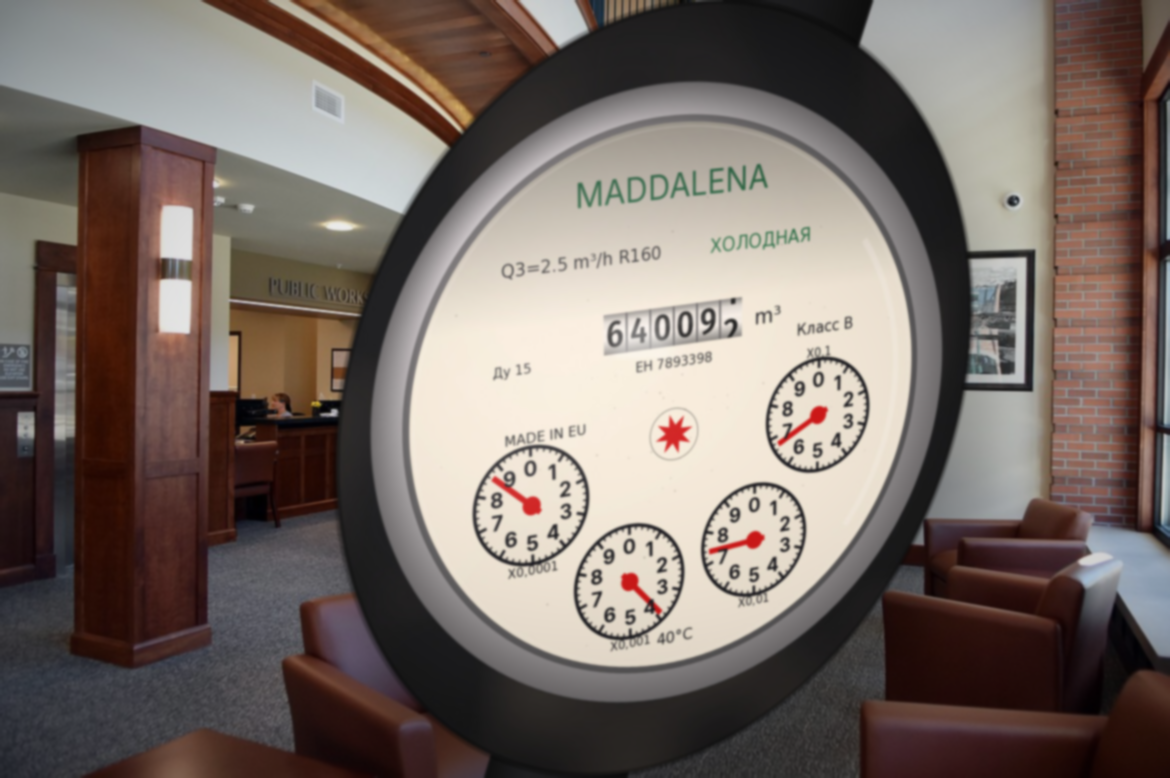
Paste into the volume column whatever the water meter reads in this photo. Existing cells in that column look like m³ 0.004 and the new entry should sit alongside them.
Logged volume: m³ 640091.6738
